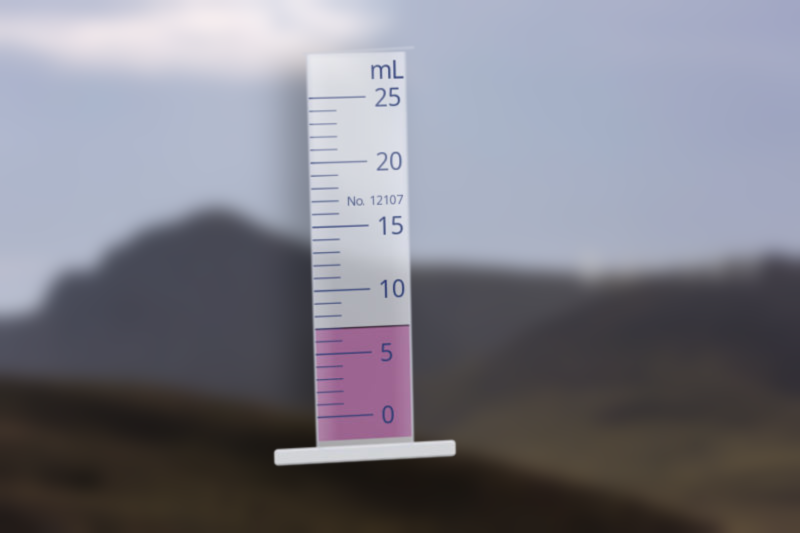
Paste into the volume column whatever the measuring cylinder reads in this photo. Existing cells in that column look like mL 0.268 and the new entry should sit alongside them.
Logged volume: mL 7
